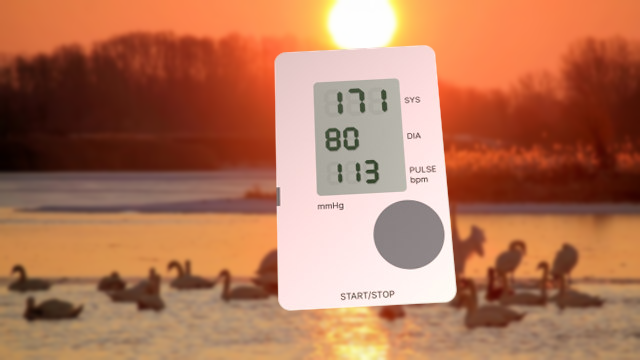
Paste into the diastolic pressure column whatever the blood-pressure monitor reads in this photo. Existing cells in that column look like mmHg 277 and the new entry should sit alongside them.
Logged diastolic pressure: mmHg 80
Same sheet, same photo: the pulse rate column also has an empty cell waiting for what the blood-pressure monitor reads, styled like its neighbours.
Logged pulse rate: bpm 113
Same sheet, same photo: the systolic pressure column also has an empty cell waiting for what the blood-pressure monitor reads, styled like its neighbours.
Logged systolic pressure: mmHg 171
